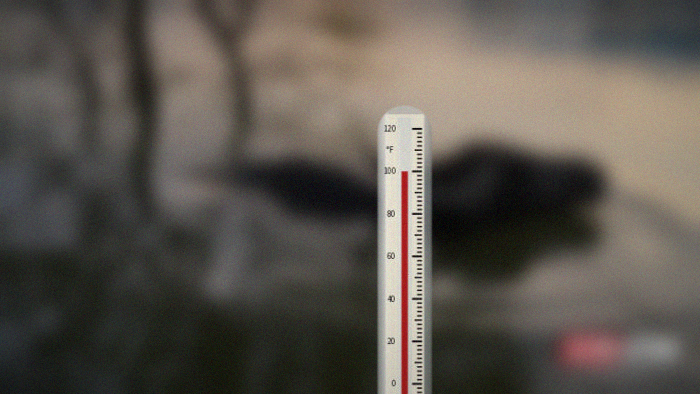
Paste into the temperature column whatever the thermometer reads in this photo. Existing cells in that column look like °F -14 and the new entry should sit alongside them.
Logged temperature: °F 100
